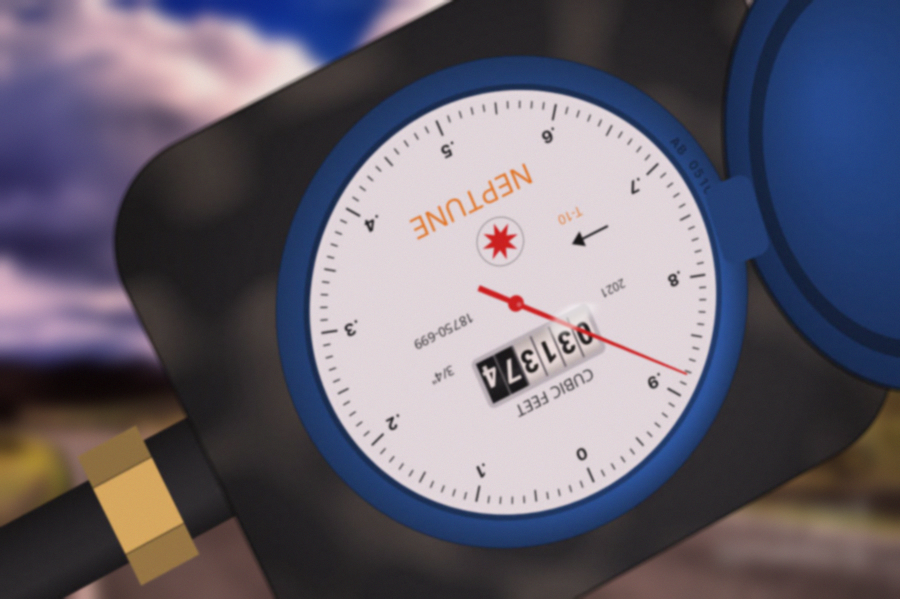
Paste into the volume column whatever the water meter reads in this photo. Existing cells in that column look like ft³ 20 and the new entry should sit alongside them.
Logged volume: ft³ 31373.88
